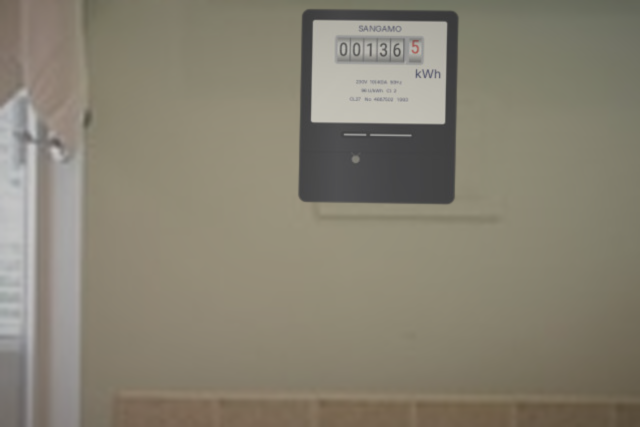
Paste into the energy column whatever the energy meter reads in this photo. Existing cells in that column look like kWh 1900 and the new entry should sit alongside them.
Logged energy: kWh 136.5
